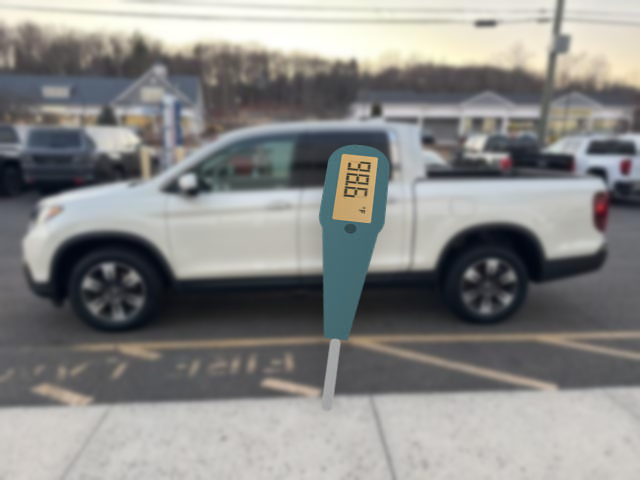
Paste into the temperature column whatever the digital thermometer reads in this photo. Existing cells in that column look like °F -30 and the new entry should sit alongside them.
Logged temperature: °F 98.6
